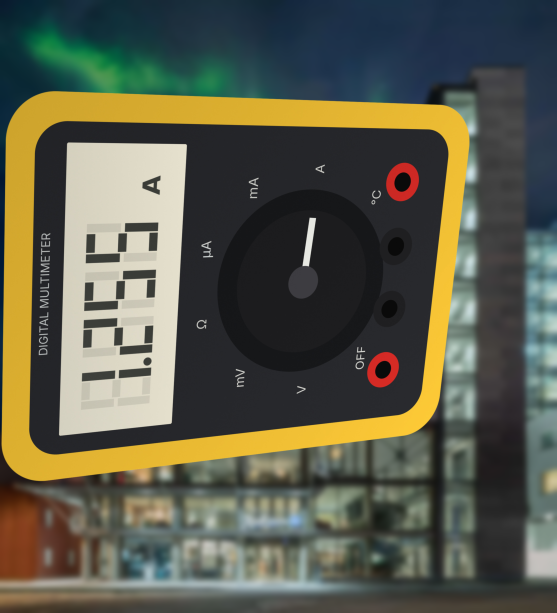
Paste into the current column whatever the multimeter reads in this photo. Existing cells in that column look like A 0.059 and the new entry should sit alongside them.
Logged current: A 1.255
